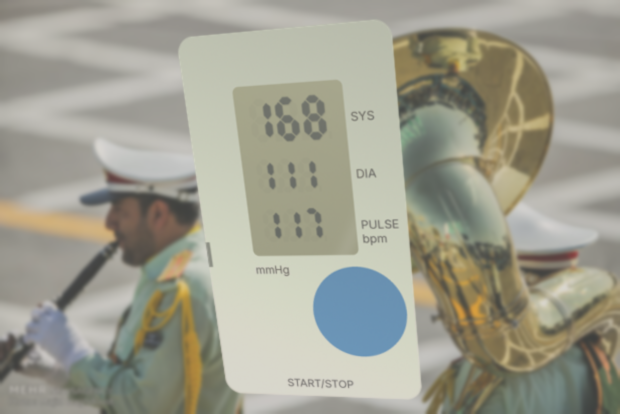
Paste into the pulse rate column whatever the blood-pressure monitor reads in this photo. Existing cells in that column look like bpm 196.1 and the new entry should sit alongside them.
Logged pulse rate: bpm 117
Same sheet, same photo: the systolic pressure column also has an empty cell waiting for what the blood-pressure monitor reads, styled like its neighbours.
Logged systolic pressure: mmHg 168
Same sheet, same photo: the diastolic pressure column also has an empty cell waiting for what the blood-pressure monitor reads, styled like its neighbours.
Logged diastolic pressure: mmHg 111
